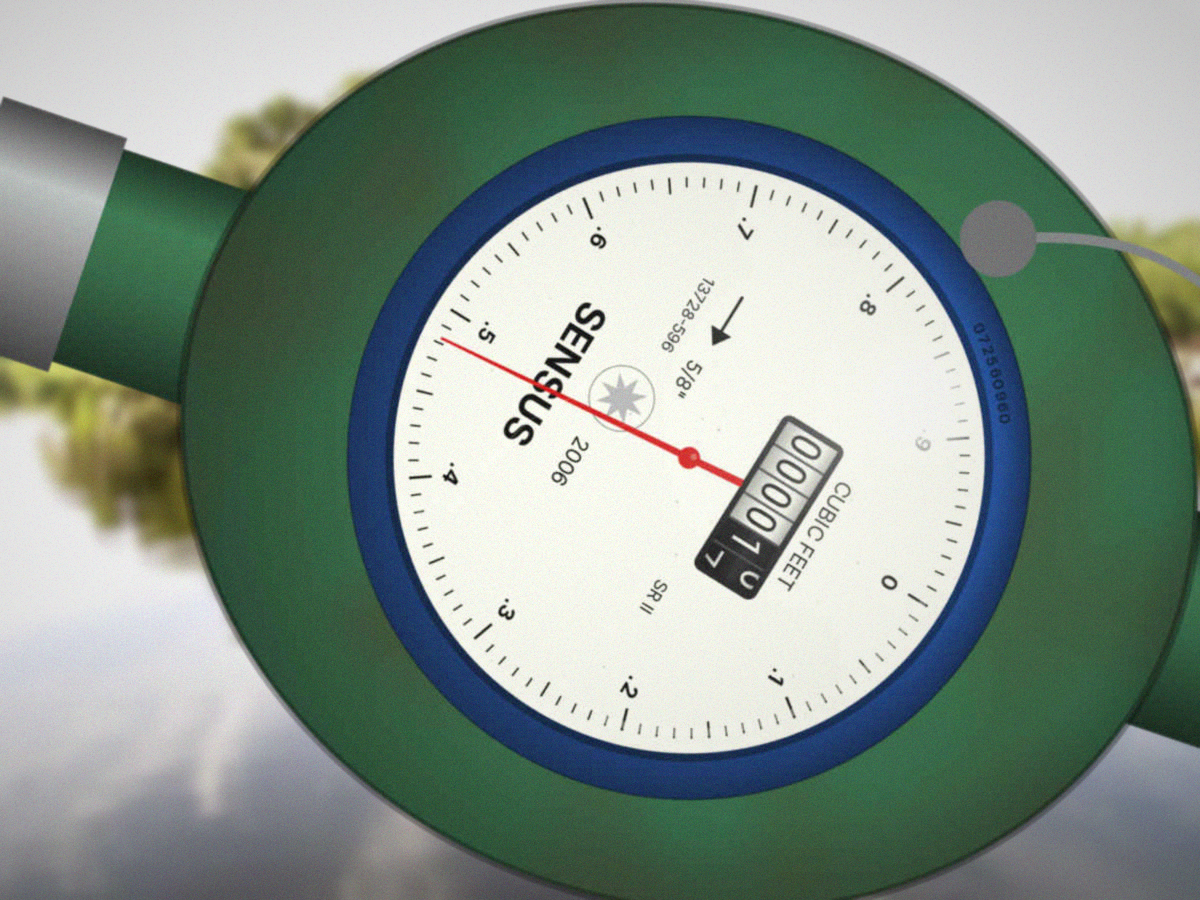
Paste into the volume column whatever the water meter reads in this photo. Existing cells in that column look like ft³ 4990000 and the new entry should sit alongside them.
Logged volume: ft³ 16.48
